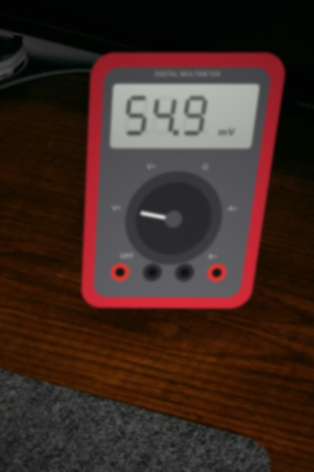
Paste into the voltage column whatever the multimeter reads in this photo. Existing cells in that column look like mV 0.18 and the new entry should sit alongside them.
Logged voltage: mV 54.9
